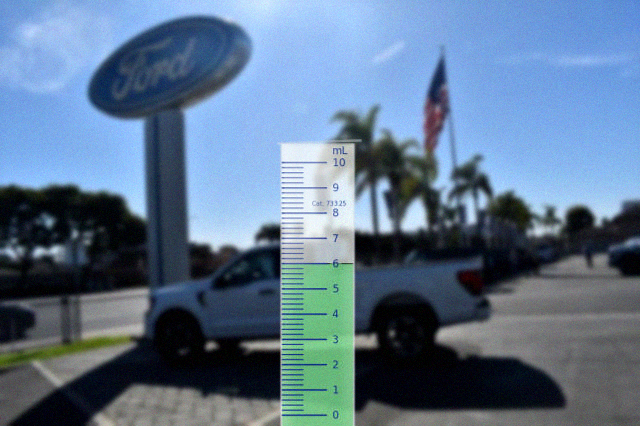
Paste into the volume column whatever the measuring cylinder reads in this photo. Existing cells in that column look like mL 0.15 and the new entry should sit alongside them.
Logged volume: mL 6
